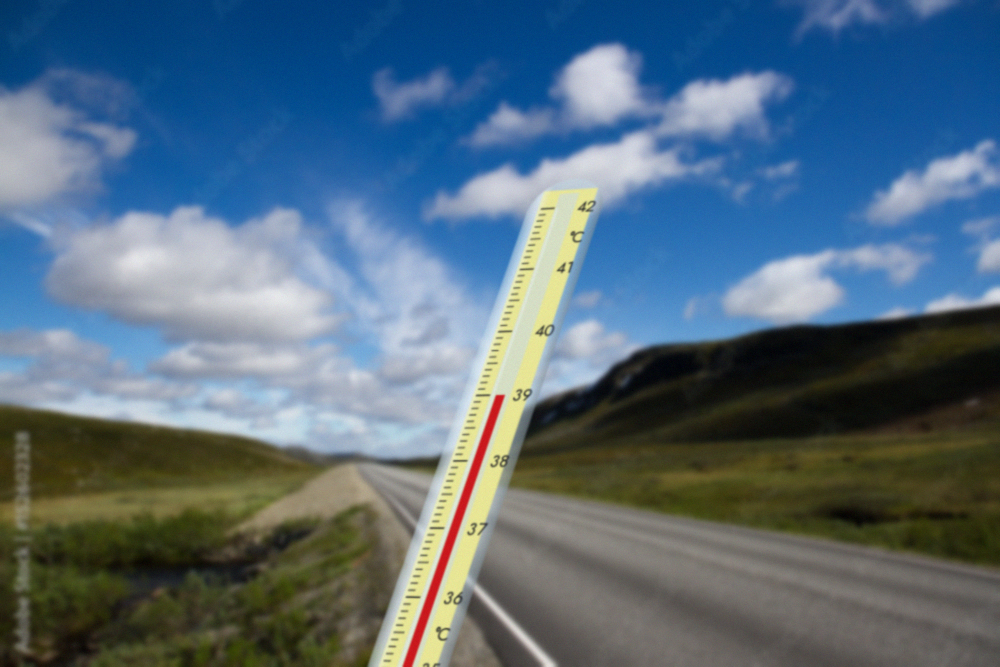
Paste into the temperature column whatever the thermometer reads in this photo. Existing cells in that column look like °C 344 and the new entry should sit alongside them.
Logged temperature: °C 39
